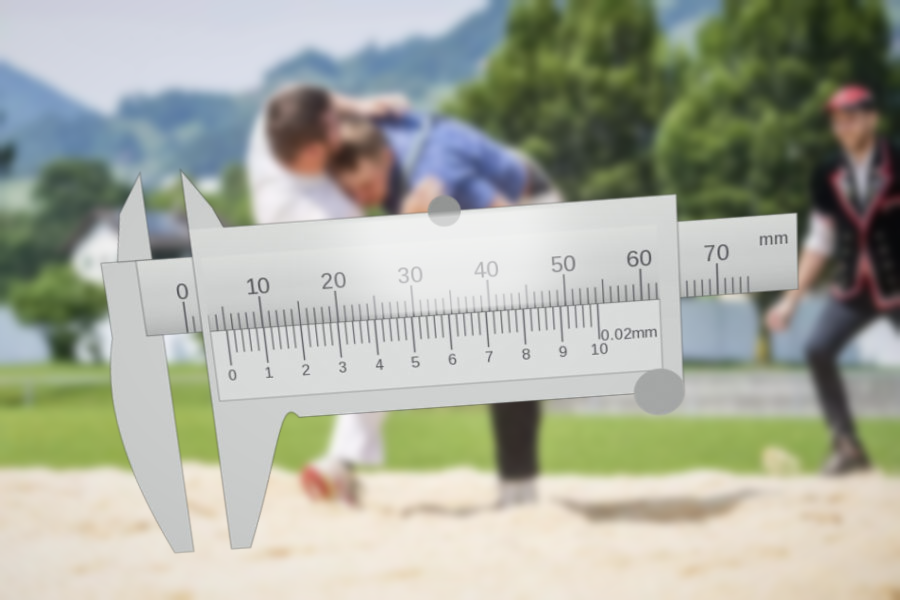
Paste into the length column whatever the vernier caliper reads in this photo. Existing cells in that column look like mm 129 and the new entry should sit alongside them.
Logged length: mm 5.2
